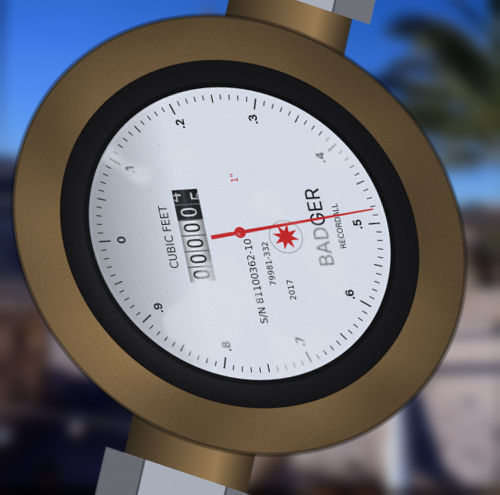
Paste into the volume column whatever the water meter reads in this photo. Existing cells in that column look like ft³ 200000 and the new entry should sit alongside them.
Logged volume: ft³ 4.48
